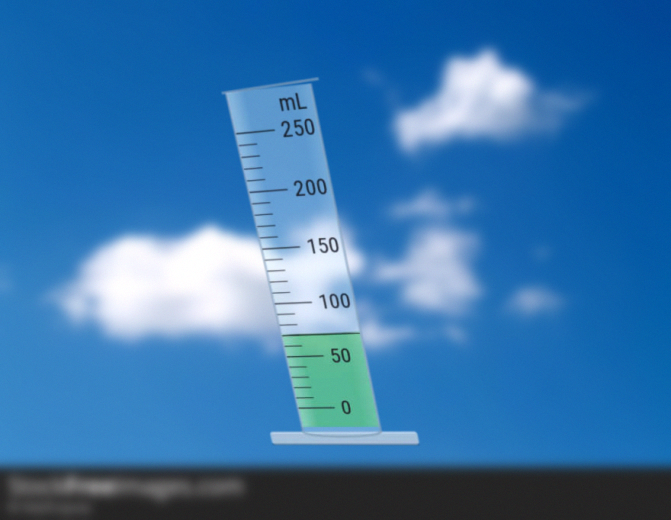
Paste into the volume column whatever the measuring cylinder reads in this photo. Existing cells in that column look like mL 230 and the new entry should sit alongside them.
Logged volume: mL 70
